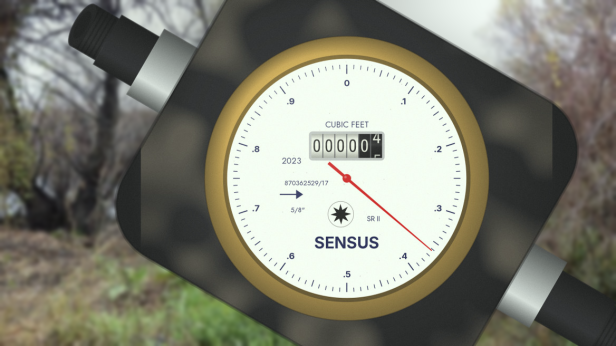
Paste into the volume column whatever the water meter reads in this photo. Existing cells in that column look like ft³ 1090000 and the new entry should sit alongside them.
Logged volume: ft³ 4.36
